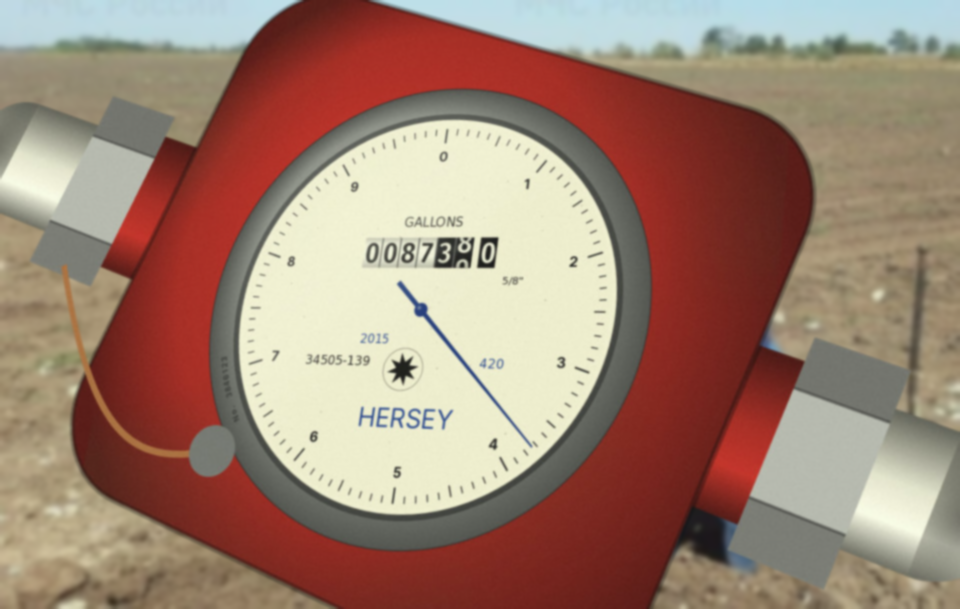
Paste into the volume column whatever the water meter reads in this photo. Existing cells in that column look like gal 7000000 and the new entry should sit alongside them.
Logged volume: gal 87383.7
